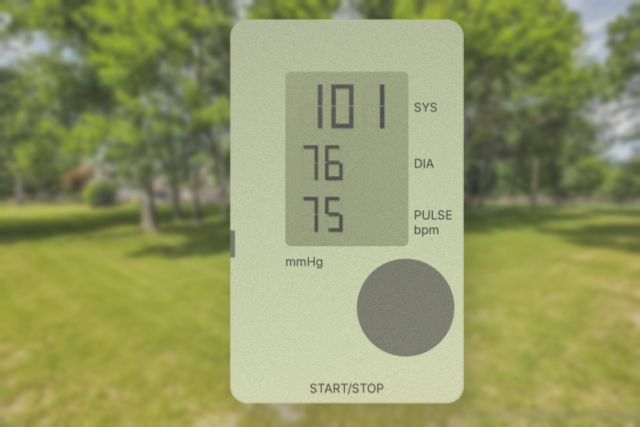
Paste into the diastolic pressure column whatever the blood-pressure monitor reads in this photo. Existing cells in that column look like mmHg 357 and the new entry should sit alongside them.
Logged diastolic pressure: mmHg 76
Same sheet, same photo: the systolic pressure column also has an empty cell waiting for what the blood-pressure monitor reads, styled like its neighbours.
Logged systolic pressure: mmHg 101
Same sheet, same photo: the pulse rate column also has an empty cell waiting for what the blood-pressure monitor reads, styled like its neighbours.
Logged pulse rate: bpm 75
